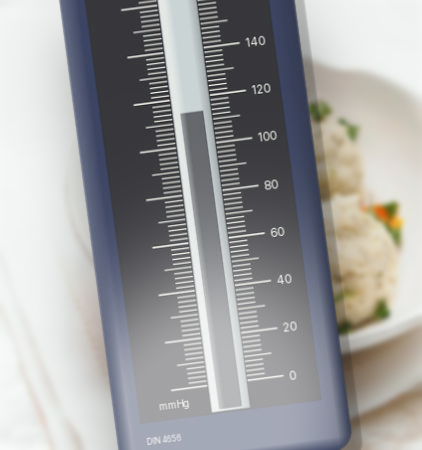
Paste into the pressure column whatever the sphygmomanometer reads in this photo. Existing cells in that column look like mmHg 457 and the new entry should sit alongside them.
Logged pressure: mmHg 114
